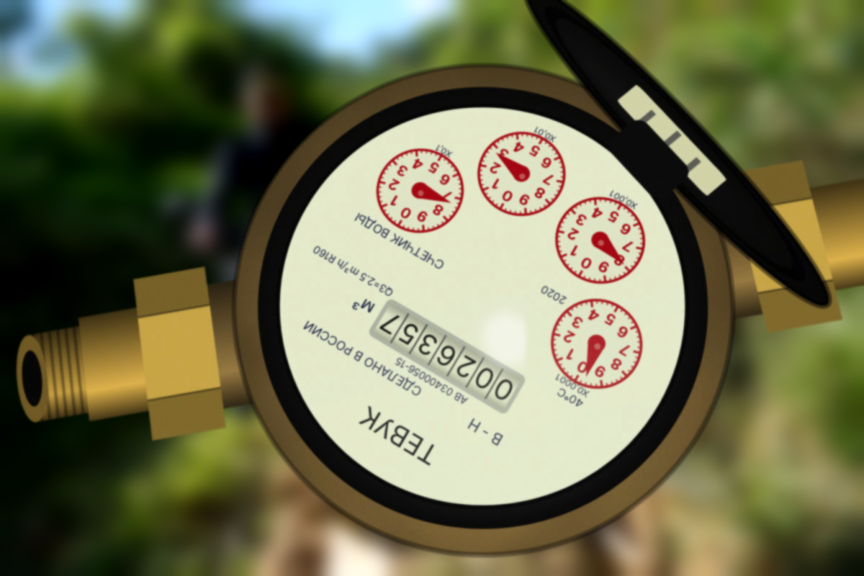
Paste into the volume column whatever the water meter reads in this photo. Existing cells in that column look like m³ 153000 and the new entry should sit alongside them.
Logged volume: m³ 26357.7279
